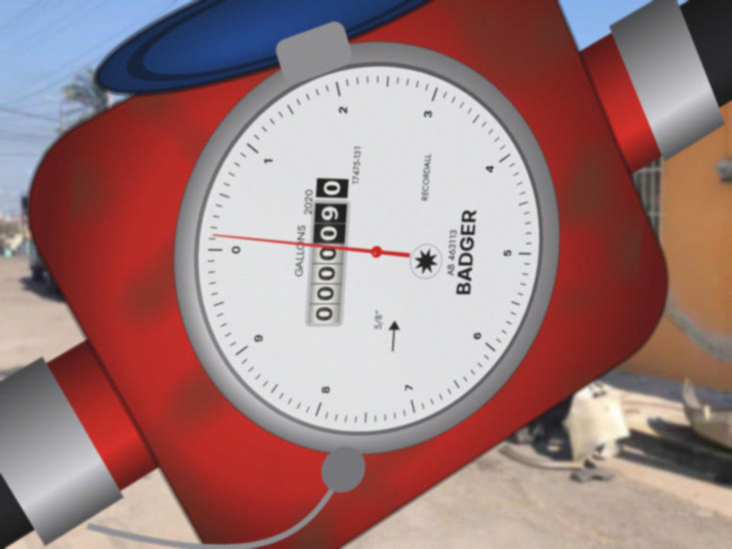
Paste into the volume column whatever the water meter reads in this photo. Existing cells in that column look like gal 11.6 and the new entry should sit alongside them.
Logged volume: gal 90.1
